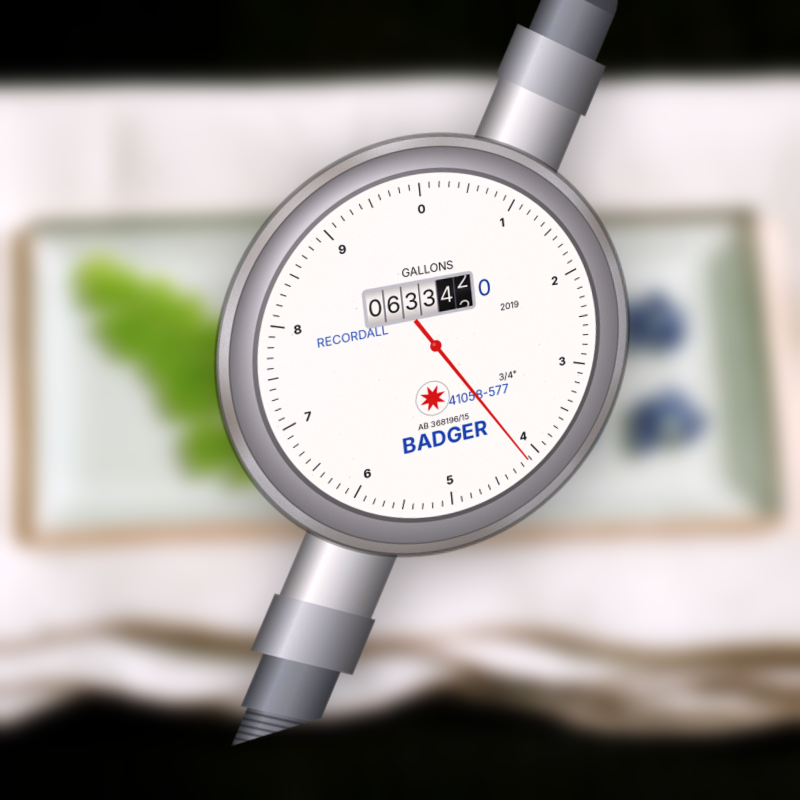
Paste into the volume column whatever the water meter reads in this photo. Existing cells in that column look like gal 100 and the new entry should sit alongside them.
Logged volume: gal 633424.1
